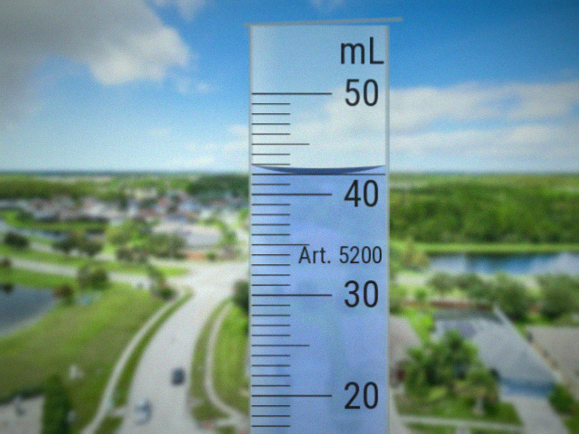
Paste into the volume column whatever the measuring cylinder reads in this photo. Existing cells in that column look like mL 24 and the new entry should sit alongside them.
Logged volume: mL 42
